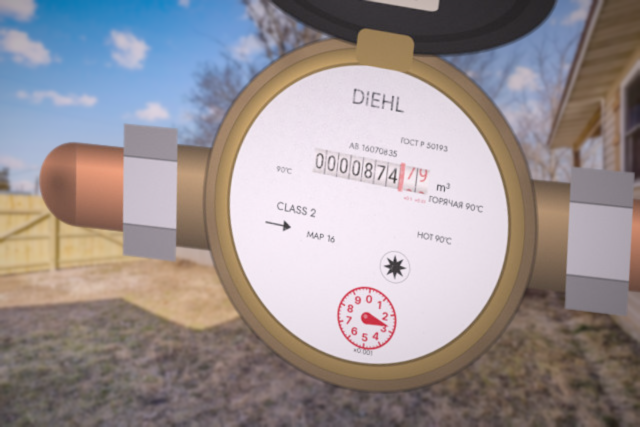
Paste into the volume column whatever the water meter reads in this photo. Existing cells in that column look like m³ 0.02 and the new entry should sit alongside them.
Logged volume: m³ 874.792
